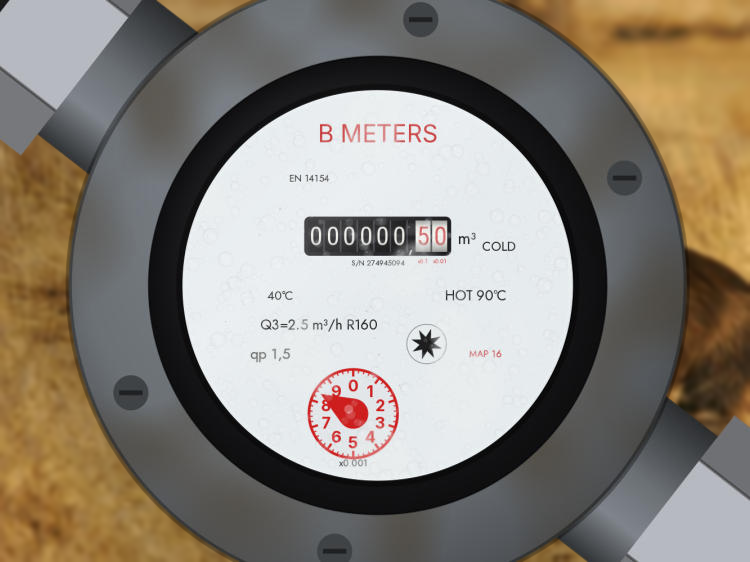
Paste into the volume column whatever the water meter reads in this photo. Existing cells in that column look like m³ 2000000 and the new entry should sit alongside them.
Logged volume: m³ 0.508
